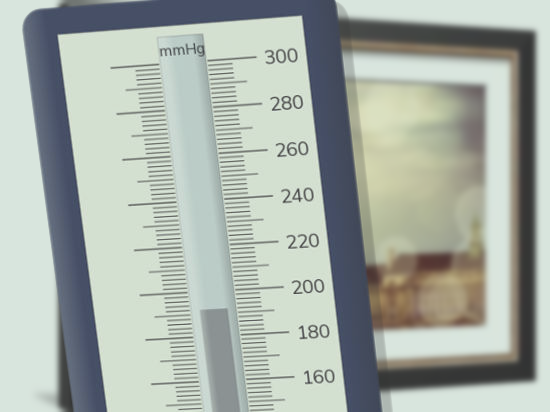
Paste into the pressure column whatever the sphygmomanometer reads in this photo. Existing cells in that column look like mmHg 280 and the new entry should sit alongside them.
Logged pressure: mmHg 192
